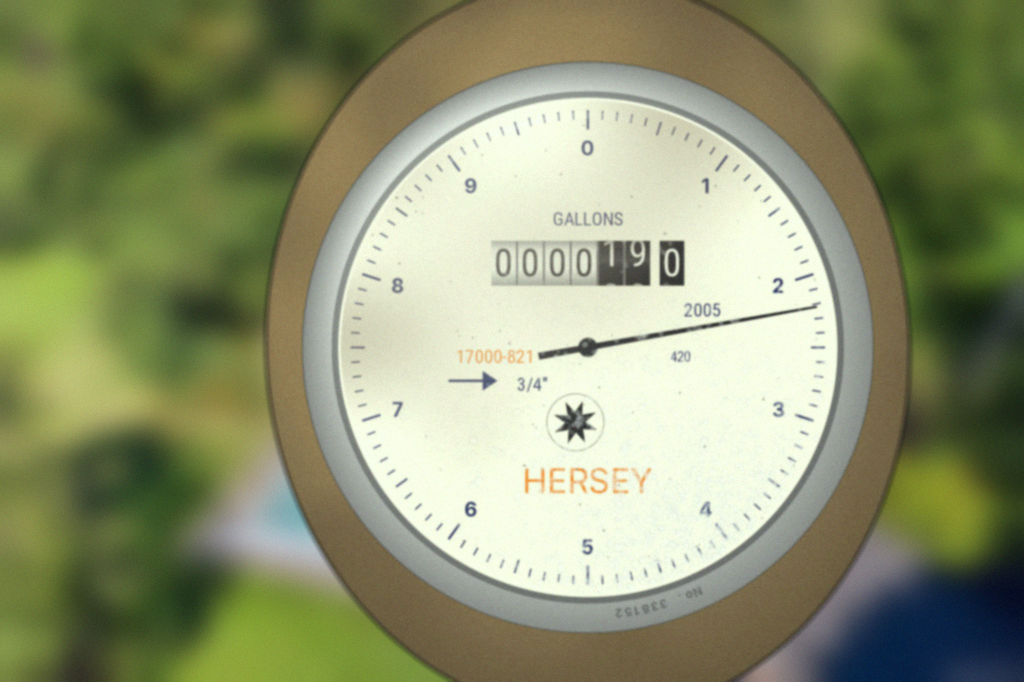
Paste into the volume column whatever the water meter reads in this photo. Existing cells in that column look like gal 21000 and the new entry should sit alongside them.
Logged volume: gal 192.2
